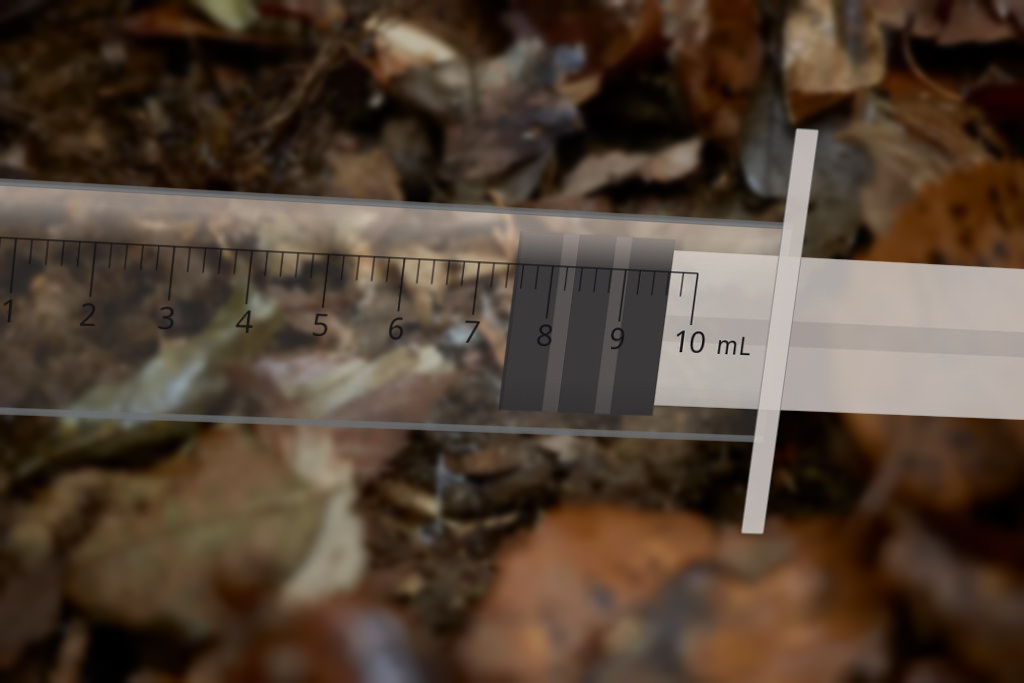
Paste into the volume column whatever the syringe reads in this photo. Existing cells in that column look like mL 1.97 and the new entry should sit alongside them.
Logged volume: mL 7.5
